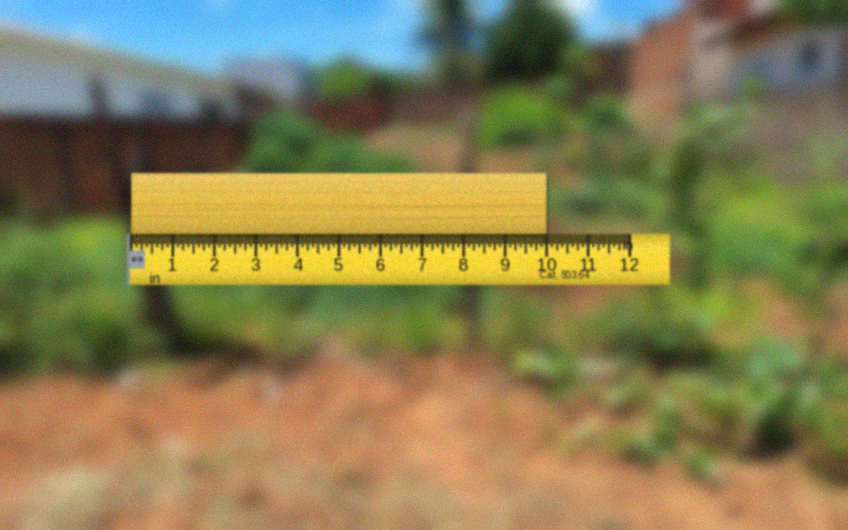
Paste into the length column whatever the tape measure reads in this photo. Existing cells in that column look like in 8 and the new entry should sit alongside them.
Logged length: in 10
